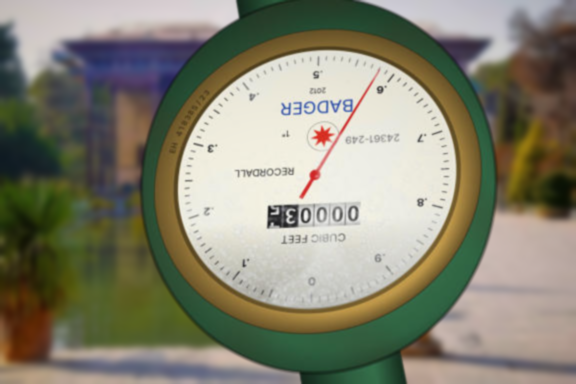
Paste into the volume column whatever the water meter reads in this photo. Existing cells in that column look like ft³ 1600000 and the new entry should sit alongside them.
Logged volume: ft³ 34.58
